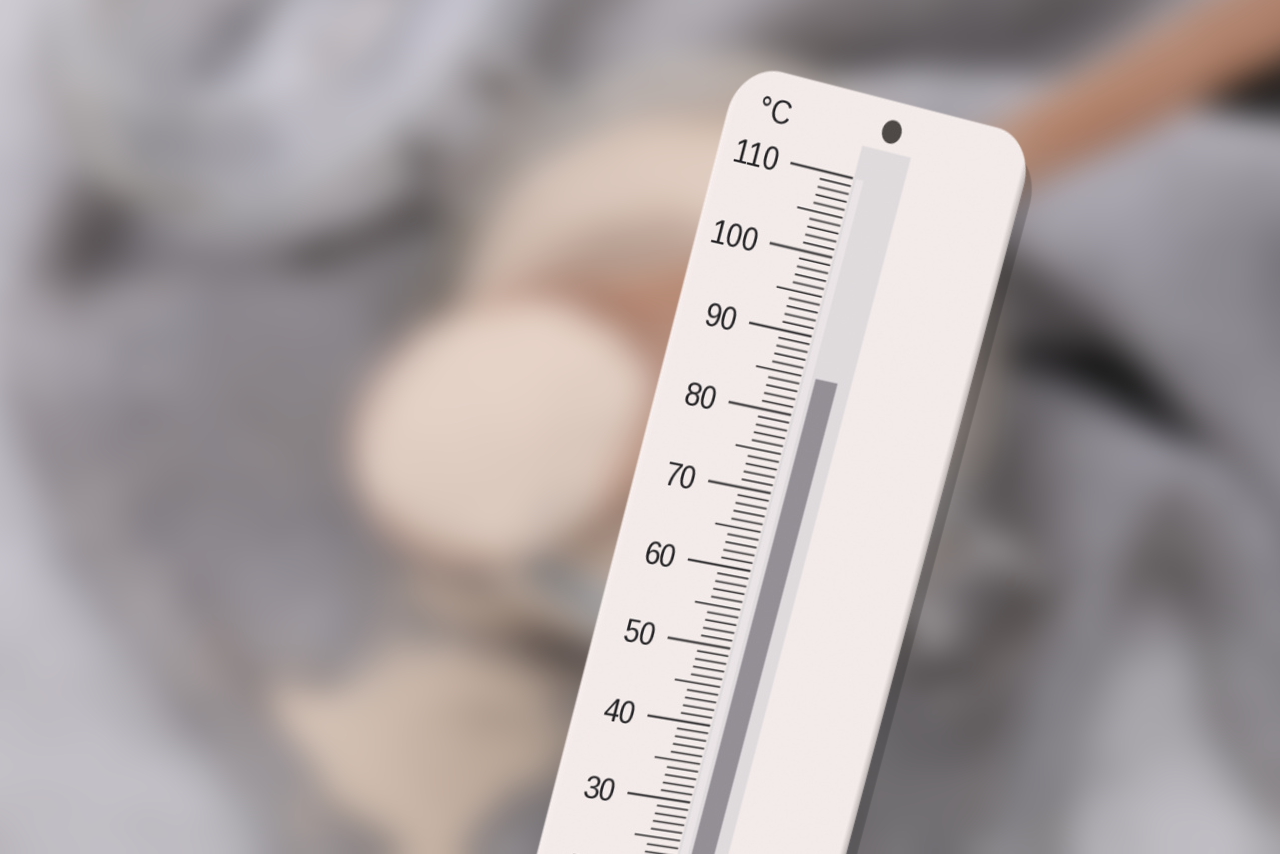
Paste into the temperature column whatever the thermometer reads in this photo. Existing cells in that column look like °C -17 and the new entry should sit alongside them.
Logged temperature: °C 85
